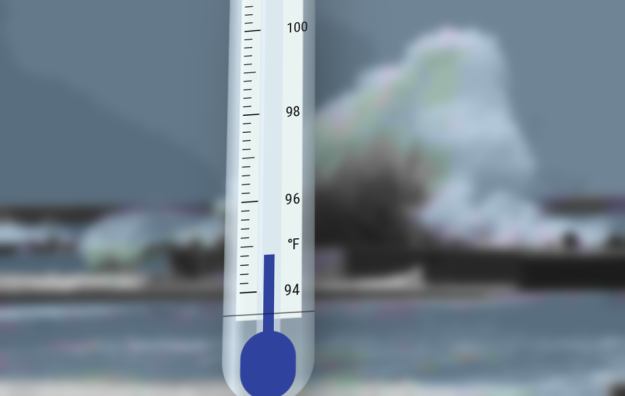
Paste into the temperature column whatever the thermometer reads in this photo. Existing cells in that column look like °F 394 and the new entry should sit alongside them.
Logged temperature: °F 94.8
